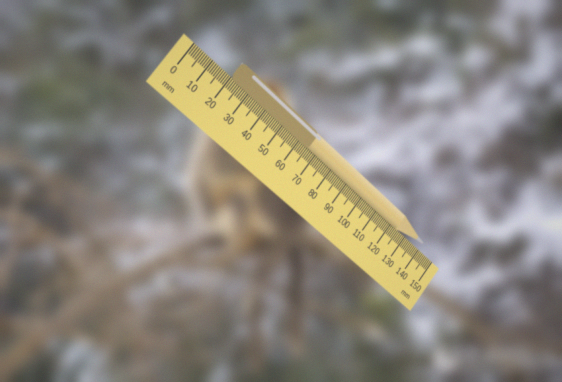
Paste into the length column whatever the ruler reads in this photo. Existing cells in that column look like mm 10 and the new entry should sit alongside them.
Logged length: mm 120
